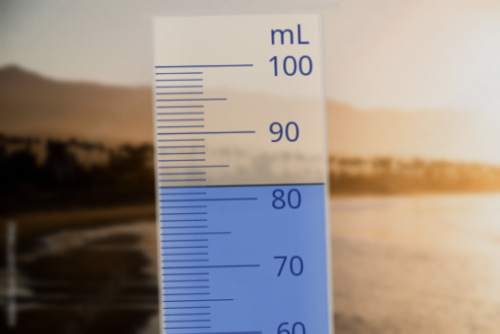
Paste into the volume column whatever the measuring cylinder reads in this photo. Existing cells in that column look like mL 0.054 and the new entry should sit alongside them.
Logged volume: mL 82
